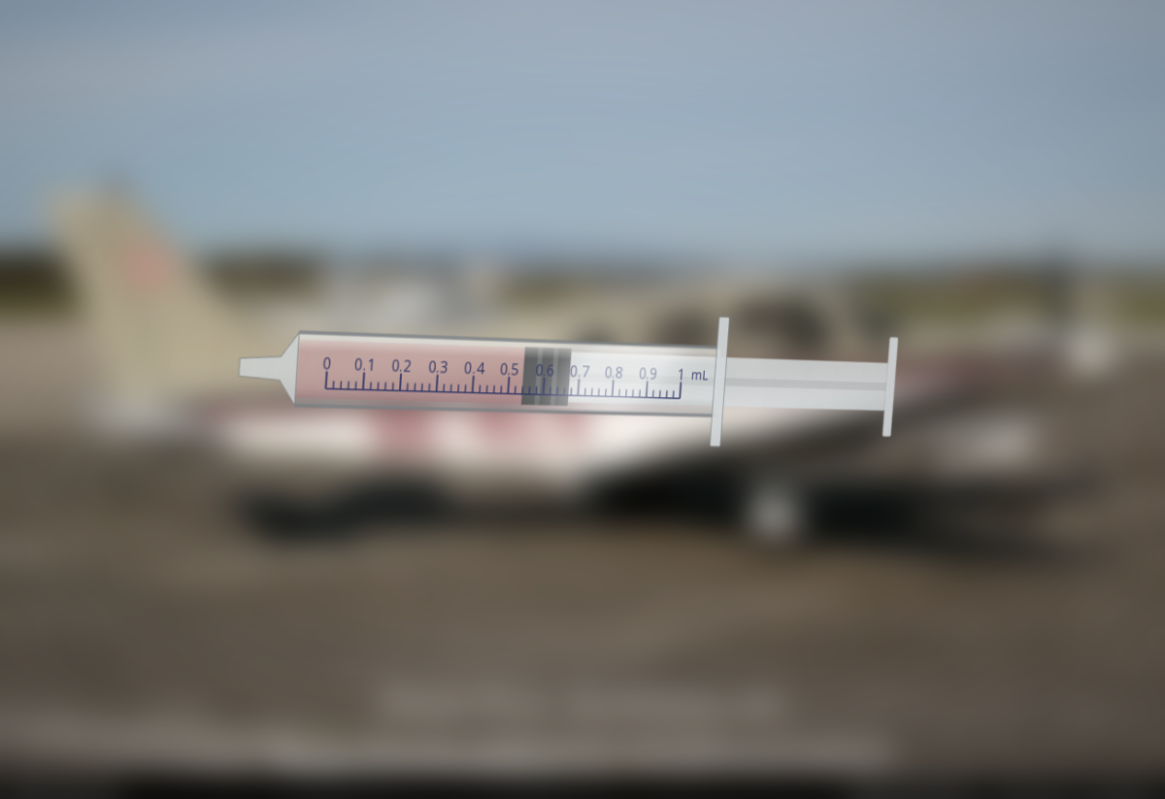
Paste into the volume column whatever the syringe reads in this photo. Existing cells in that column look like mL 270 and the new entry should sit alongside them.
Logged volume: mL 0.54
